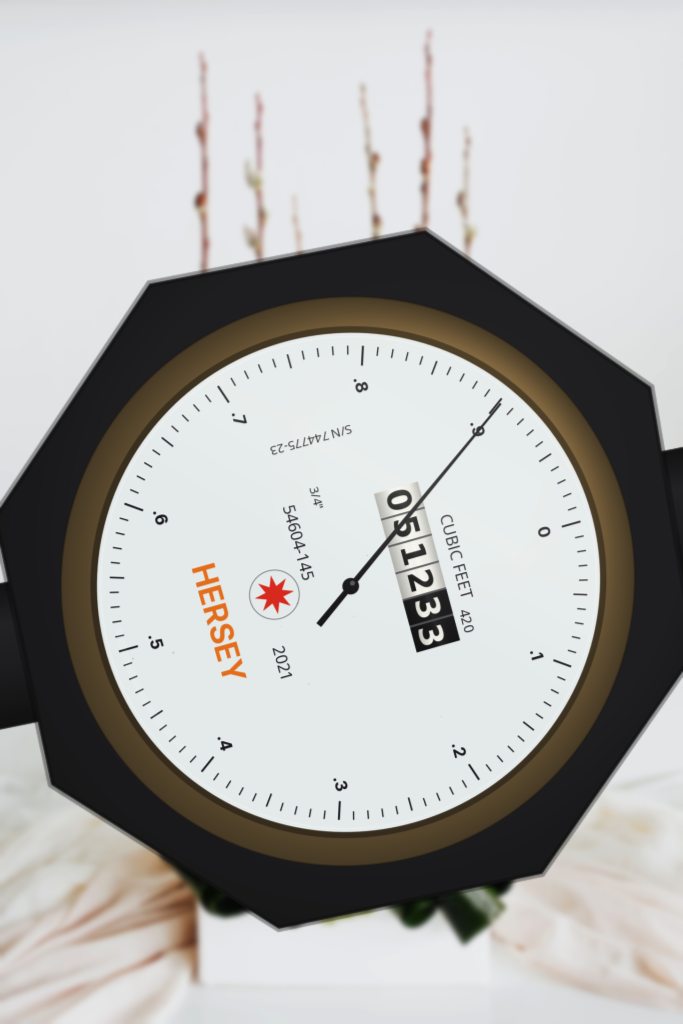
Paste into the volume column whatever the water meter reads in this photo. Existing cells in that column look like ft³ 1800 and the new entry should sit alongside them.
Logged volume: ft³ 51232.90
